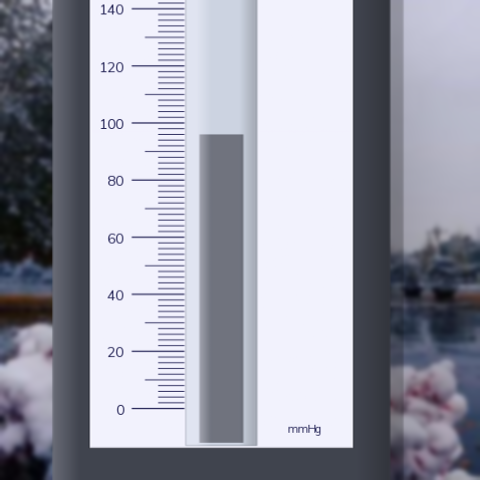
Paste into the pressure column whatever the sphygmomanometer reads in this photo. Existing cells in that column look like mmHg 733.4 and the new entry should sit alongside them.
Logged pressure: mmHg 96
